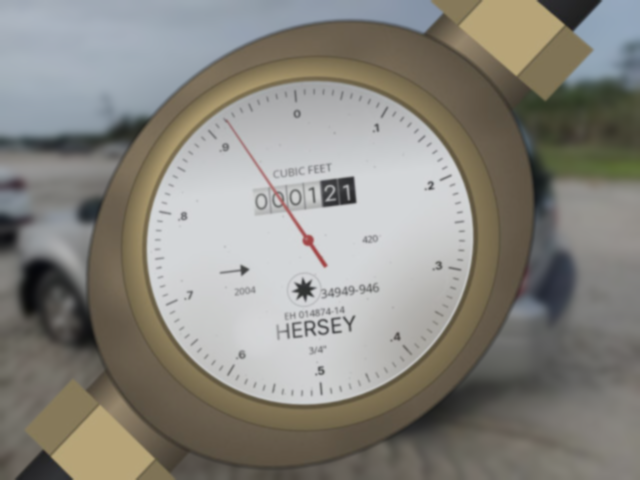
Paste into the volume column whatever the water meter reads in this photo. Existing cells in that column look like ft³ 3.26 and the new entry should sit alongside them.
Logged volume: ft³ 120.92
